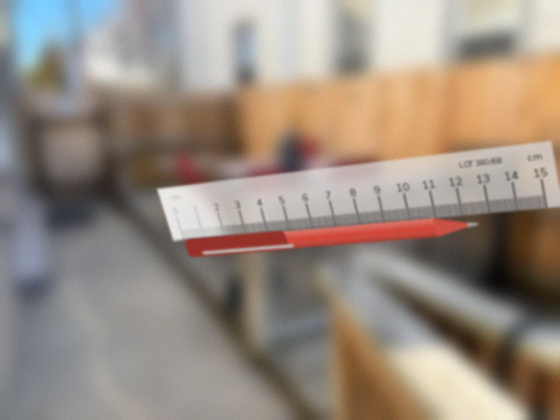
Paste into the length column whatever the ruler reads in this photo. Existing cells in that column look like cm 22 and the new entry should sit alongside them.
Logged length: cm 12.5
